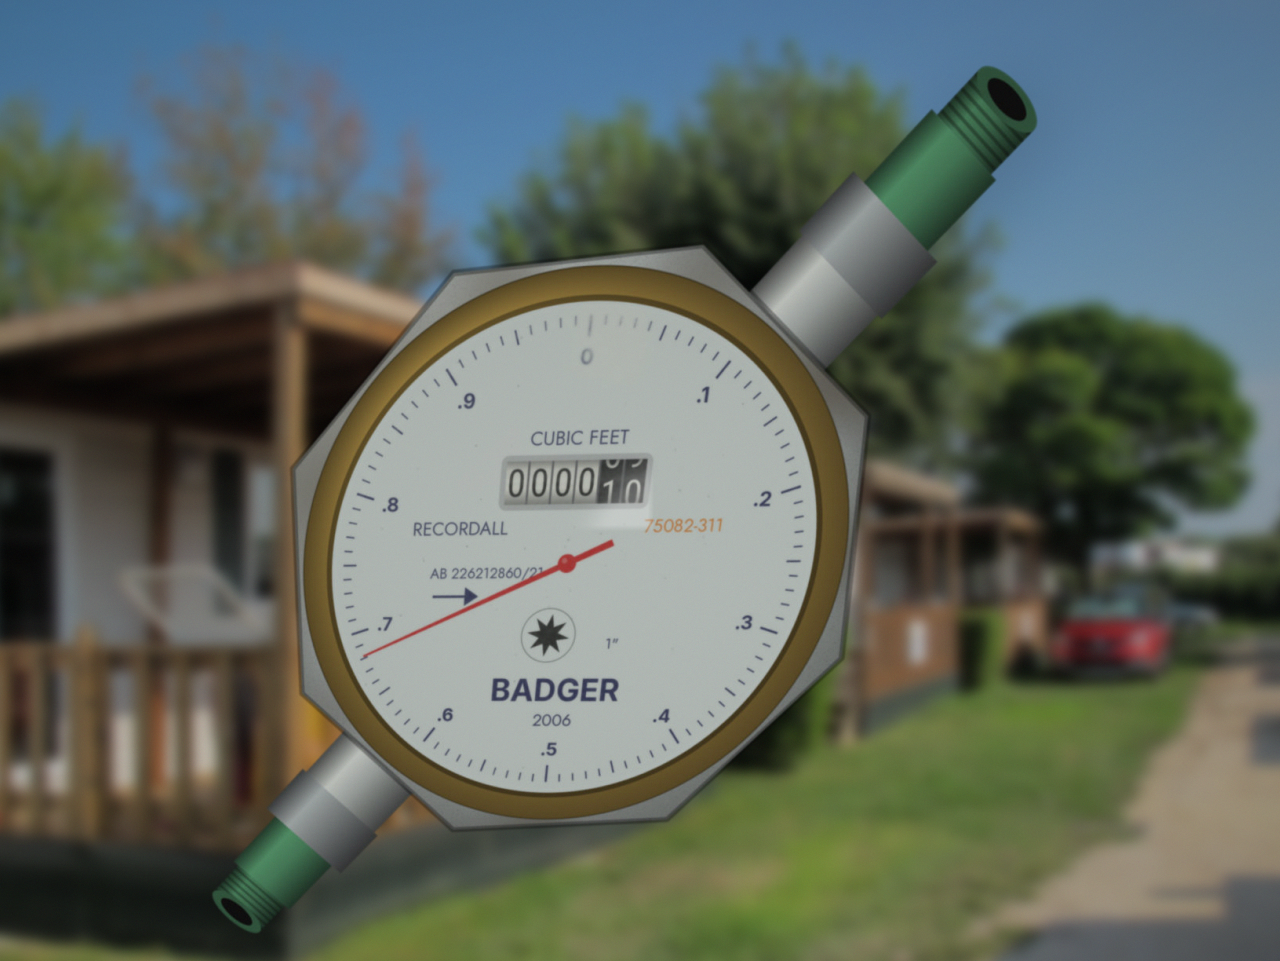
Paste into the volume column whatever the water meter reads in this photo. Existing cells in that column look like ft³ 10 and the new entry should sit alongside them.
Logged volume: ft³ 9.68
